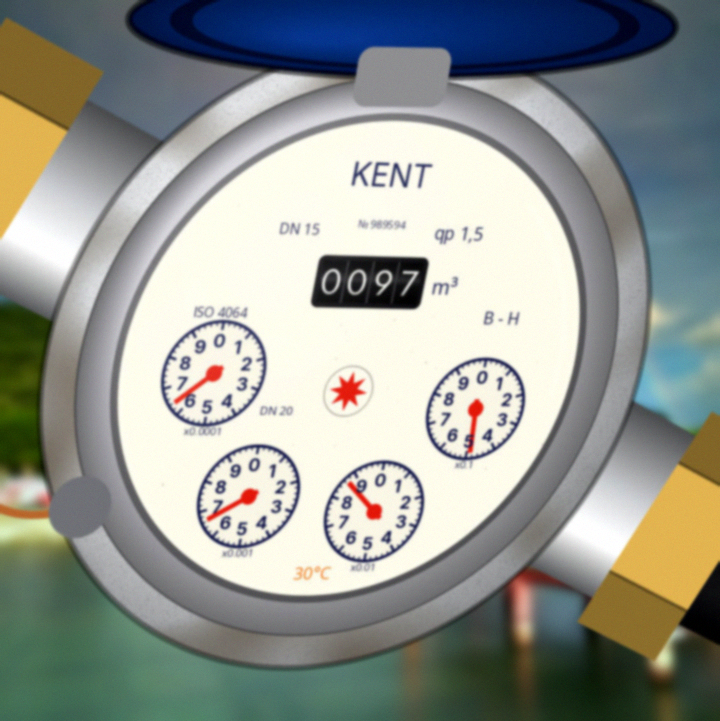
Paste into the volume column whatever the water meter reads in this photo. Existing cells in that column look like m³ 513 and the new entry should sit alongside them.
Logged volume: m³ 97.4866
